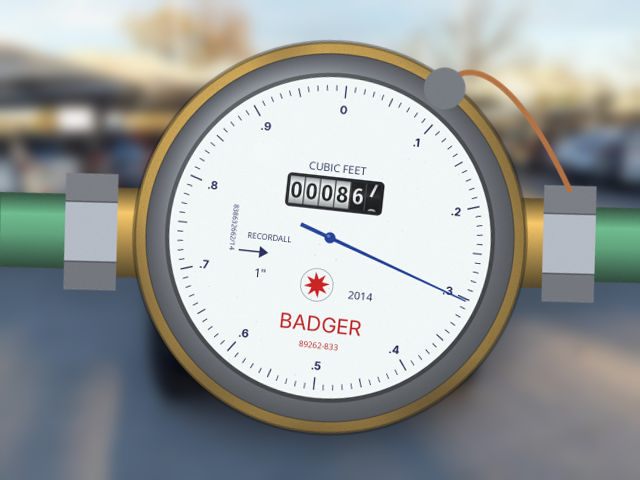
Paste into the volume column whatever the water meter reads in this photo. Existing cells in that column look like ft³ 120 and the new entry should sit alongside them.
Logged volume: ft³ 867.30
